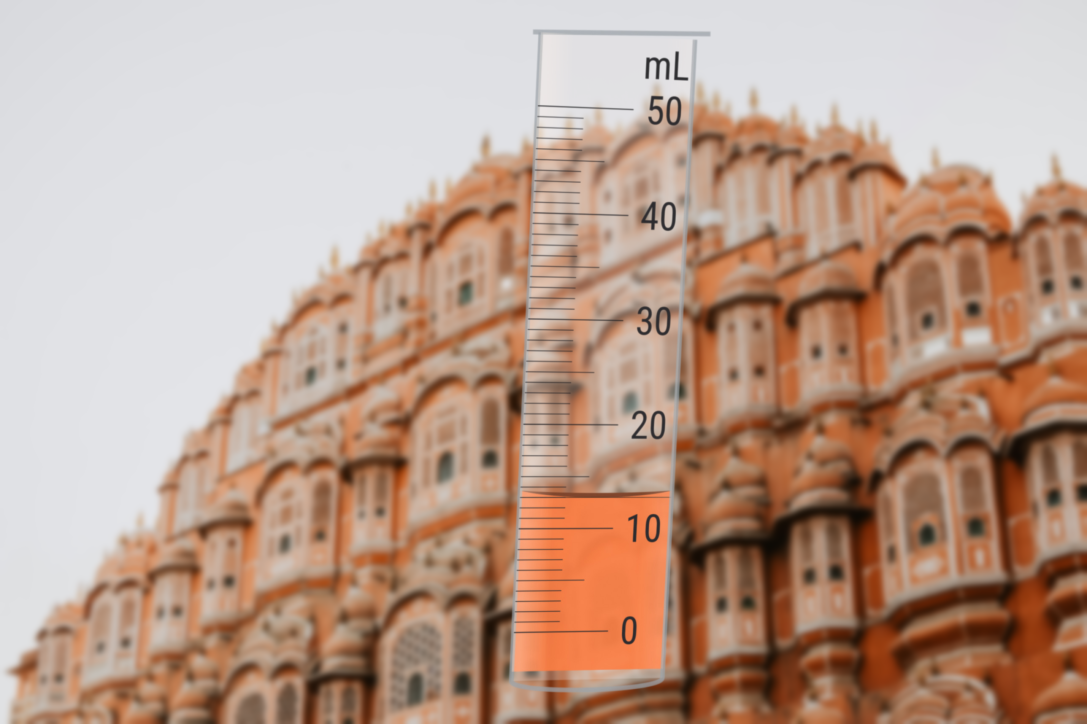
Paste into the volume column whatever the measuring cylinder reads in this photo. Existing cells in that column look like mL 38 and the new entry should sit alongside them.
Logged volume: mL 13
